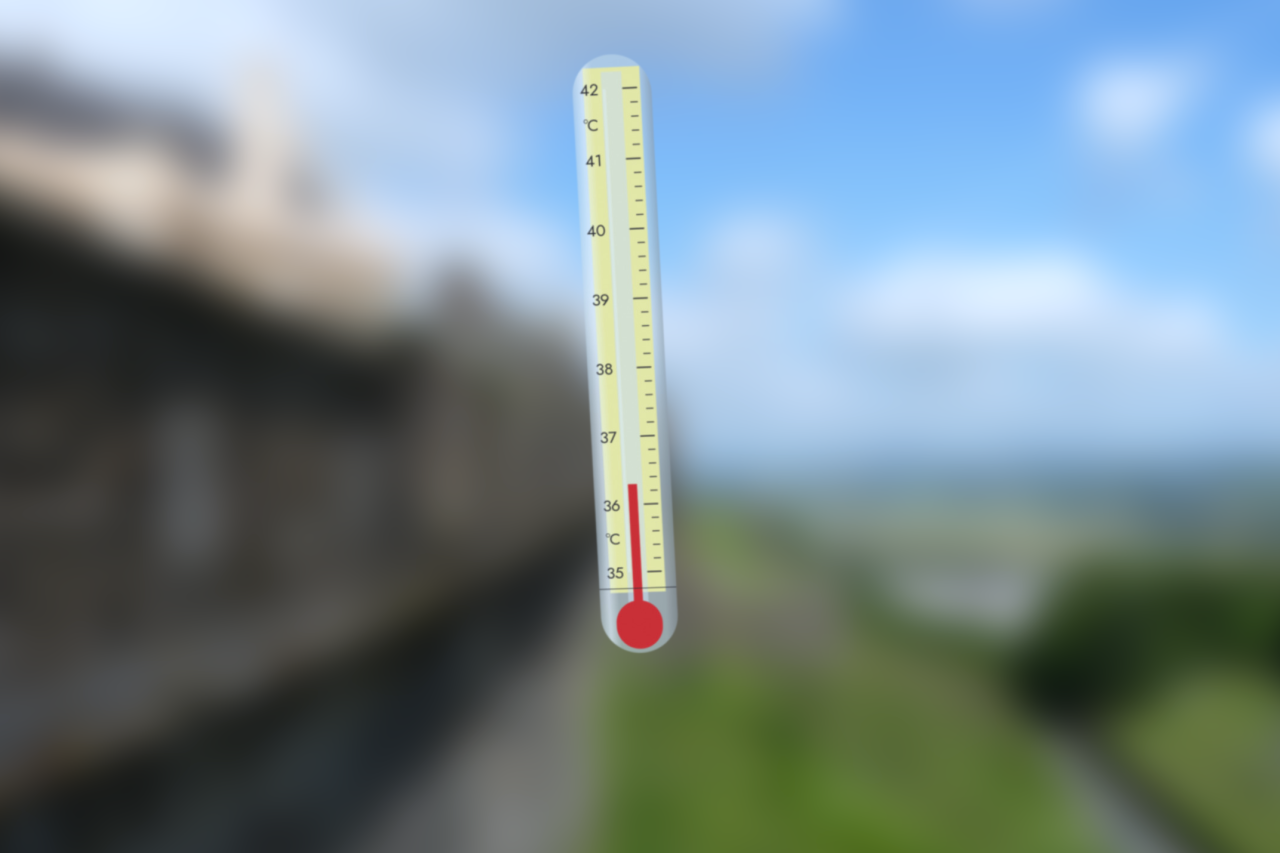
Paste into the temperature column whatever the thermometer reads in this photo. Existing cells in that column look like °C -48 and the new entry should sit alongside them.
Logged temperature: °C 36.3
